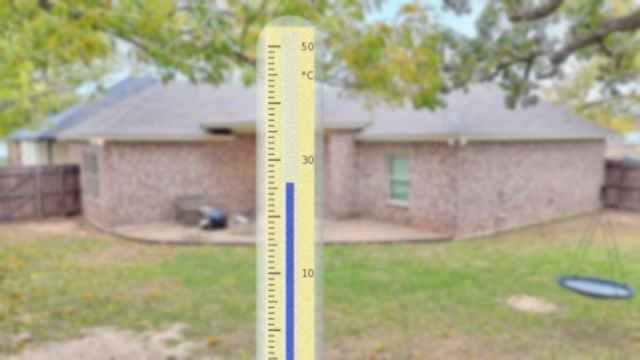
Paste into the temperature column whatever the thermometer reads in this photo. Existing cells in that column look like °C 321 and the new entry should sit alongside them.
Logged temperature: °C 26
